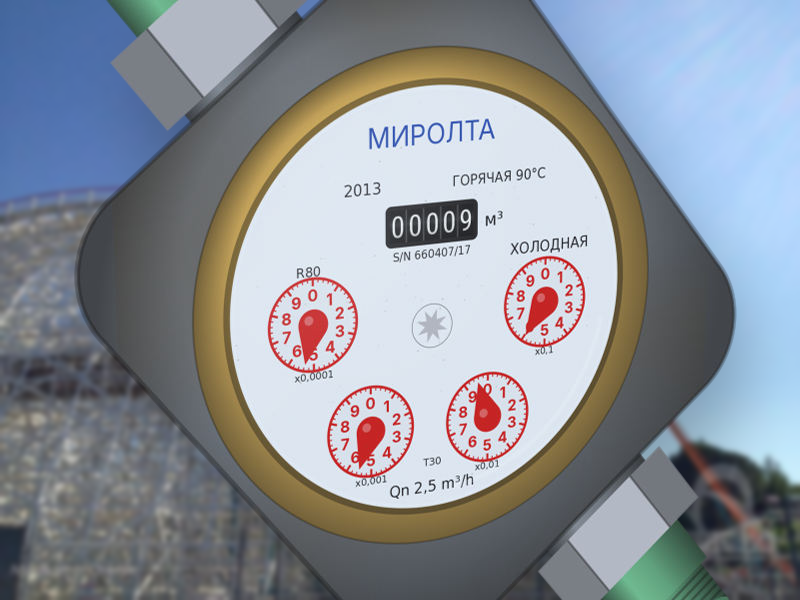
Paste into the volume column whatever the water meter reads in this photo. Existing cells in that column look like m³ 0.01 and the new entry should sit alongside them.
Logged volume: m³ 9.5955
